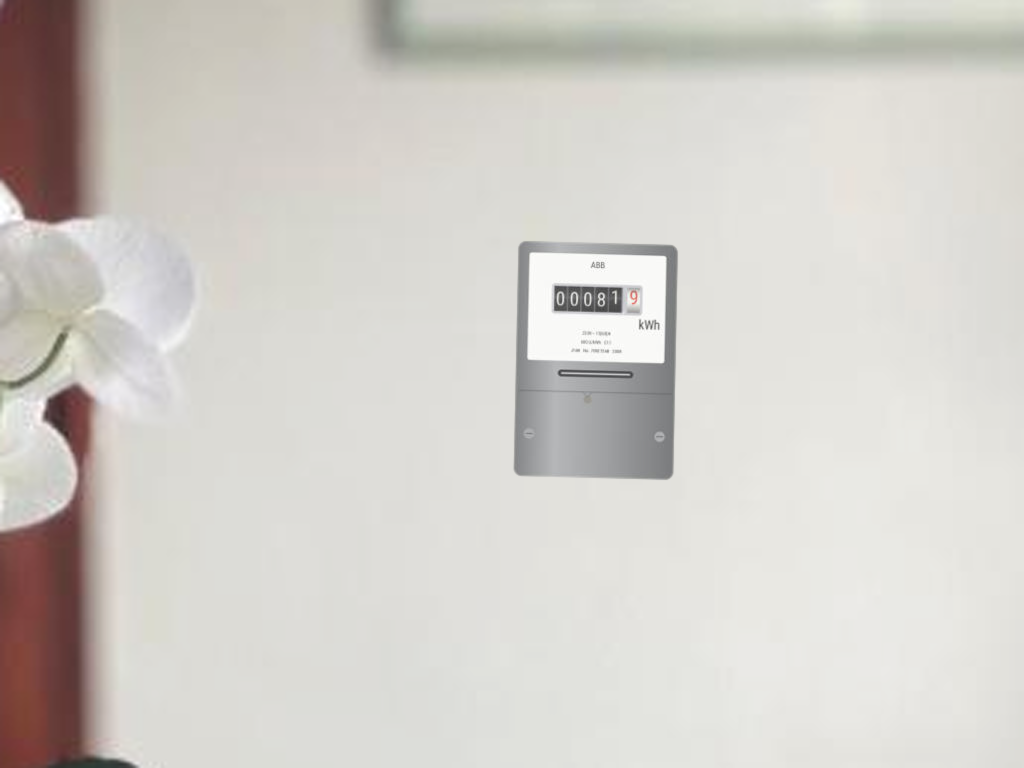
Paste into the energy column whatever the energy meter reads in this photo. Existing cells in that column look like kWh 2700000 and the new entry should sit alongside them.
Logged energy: kWh 81.9
